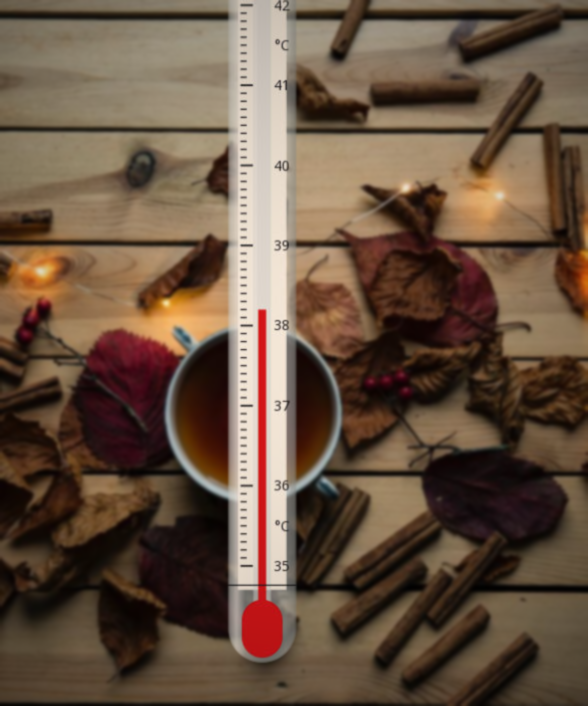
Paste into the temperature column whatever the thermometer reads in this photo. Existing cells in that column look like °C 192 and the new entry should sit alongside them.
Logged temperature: °C 38.2
